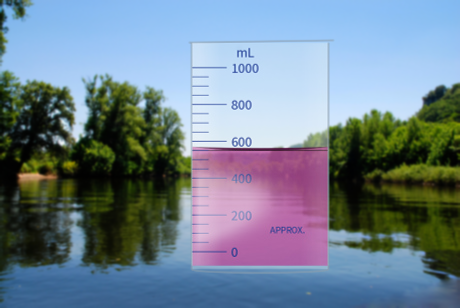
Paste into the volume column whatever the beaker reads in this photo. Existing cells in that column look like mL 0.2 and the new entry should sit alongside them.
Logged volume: mL 550
